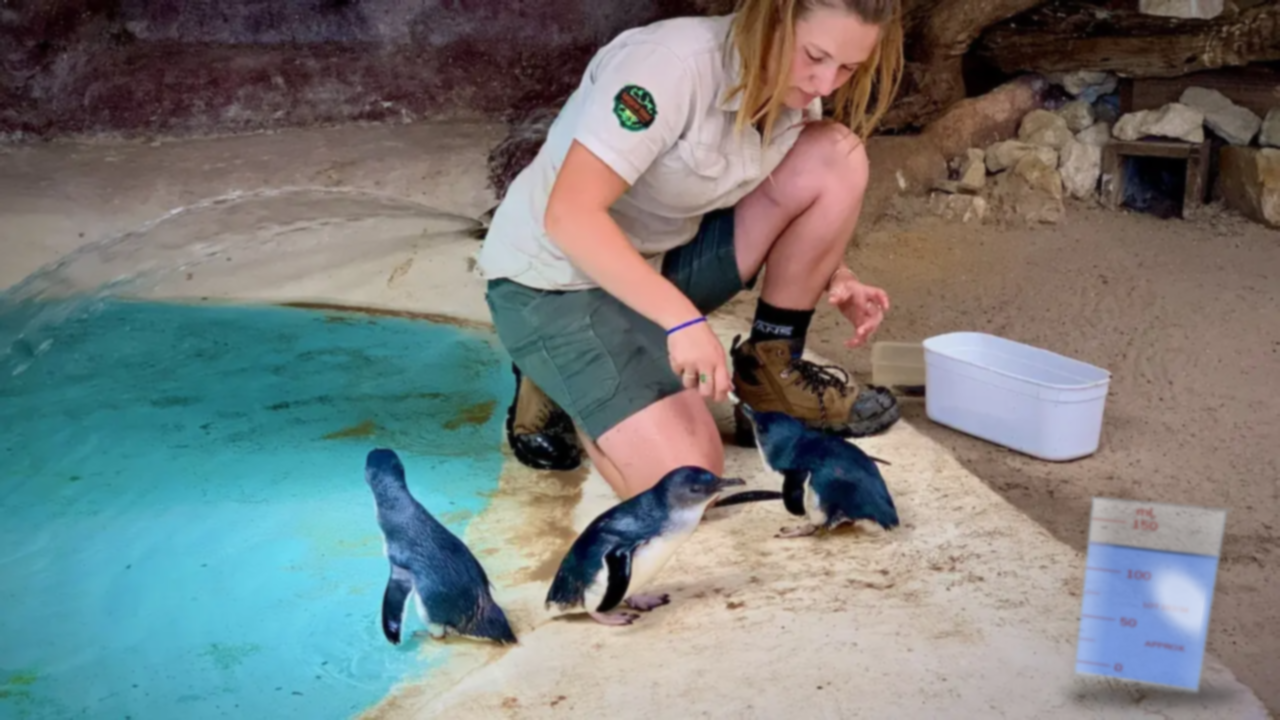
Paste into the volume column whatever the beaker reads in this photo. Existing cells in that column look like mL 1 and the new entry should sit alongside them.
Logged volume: mL 125
